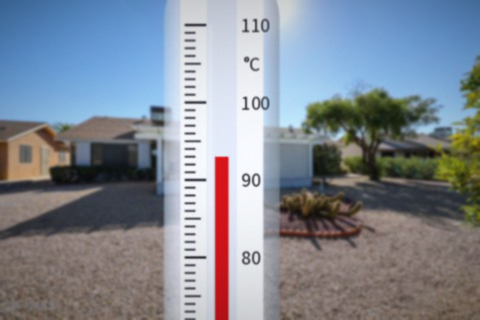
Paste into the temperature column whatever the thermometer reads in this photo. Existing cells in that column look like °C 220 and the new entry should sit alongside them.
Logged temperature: °C 93
